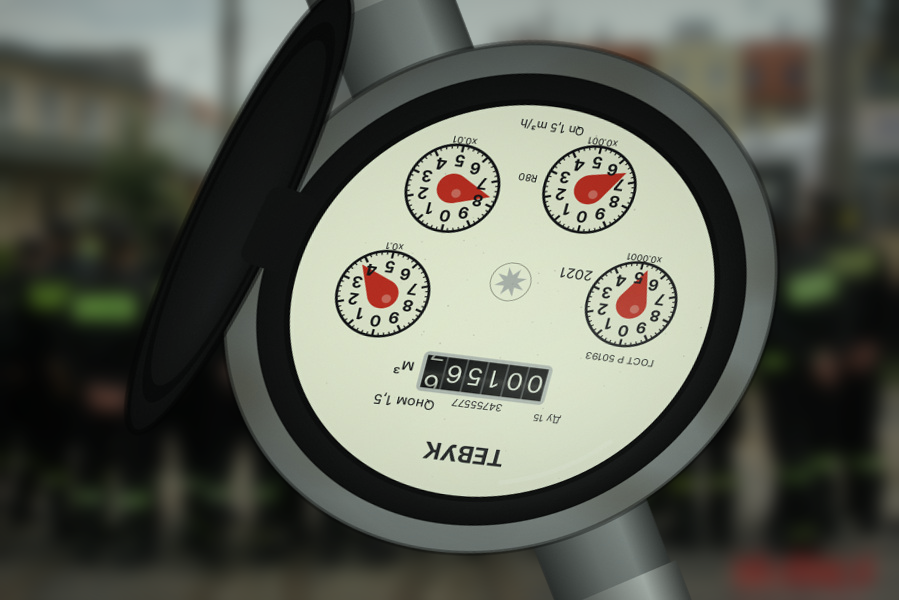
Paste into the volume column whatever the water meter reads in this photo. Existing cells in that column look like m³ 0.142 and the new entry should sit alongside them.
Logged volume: m³ 1566.3765
